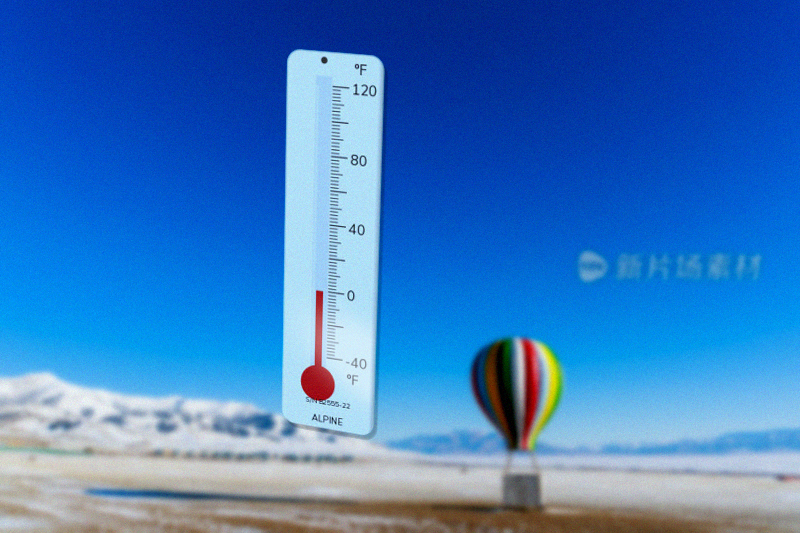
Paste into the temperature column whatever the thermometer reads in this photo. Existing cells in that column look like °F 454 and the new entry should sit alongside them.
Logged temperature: °F 0
